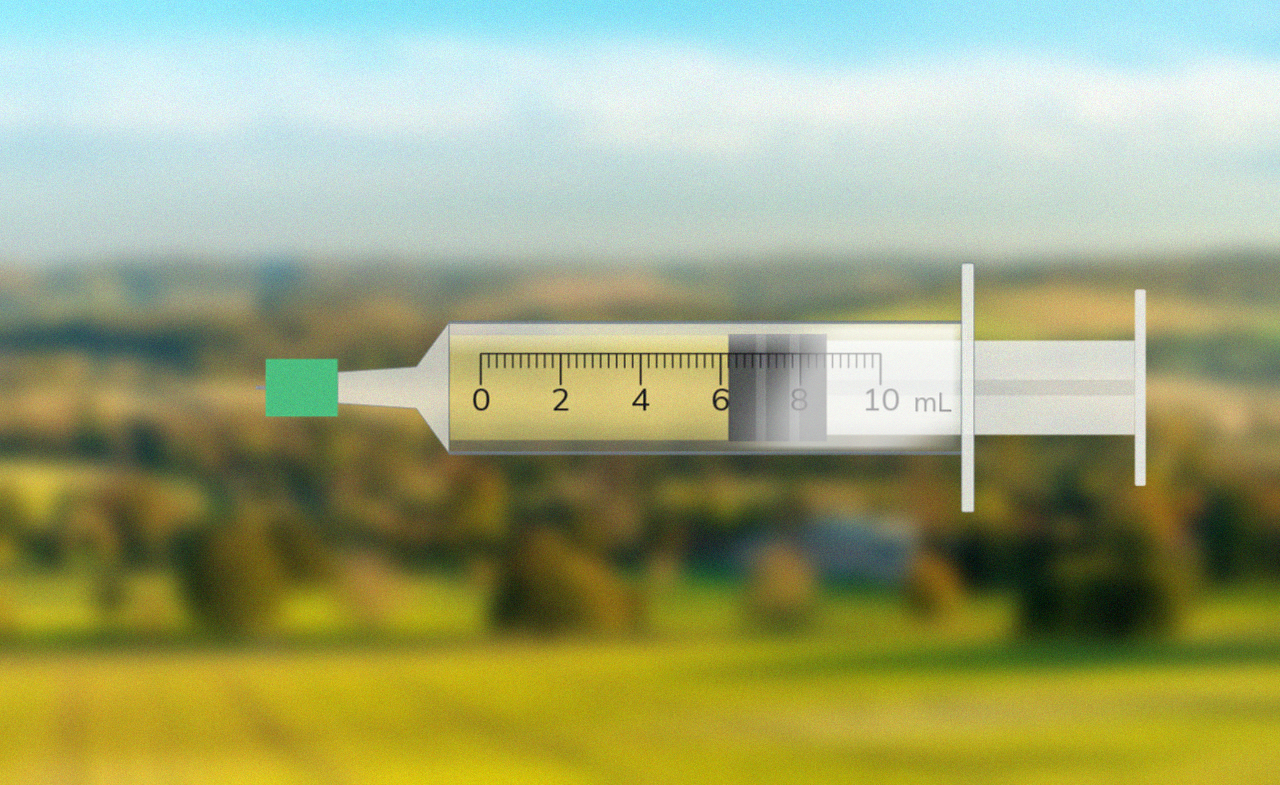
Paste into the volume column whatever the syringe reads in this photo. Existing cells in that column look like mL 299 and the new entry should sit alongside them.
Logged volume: mL 6.2
